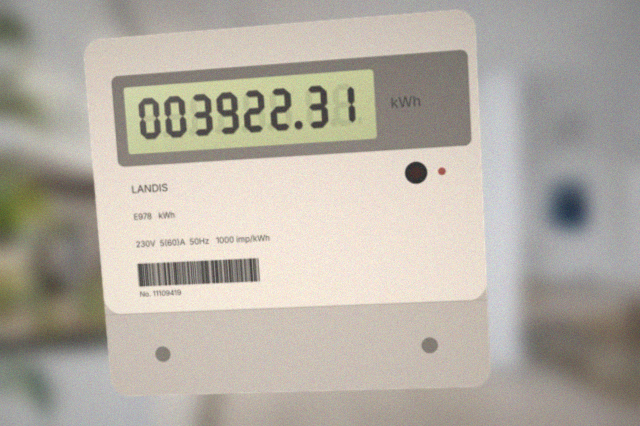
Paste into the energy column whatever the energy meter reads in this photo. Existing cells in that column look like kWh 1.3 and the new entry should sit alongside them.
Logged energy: kWh 3922.31
